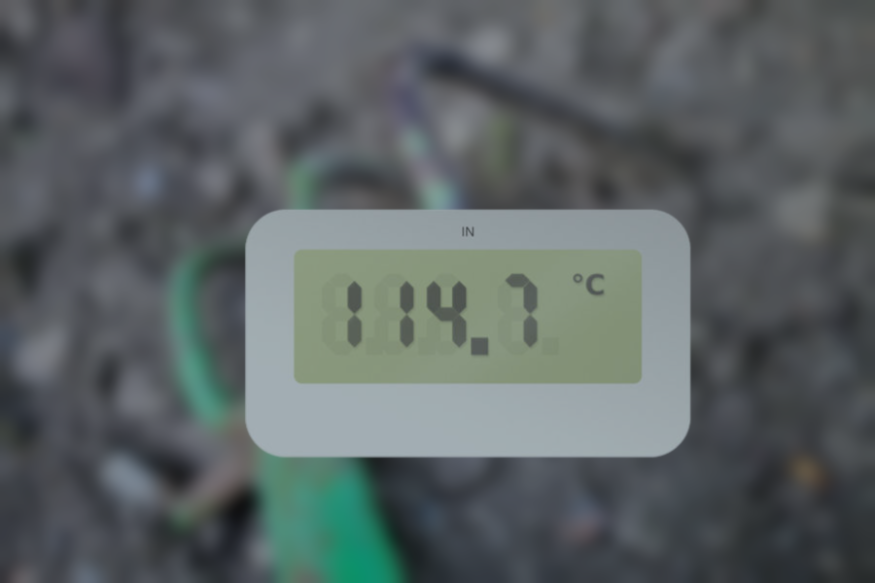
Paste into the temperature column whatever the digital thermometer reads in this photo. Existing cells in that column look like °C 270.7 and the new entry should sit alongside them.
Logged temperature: °C 114.7
